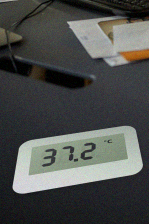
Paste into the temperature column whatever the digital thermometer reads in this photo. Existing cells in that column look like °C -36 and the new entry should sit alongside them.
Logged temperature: °C 37.2
